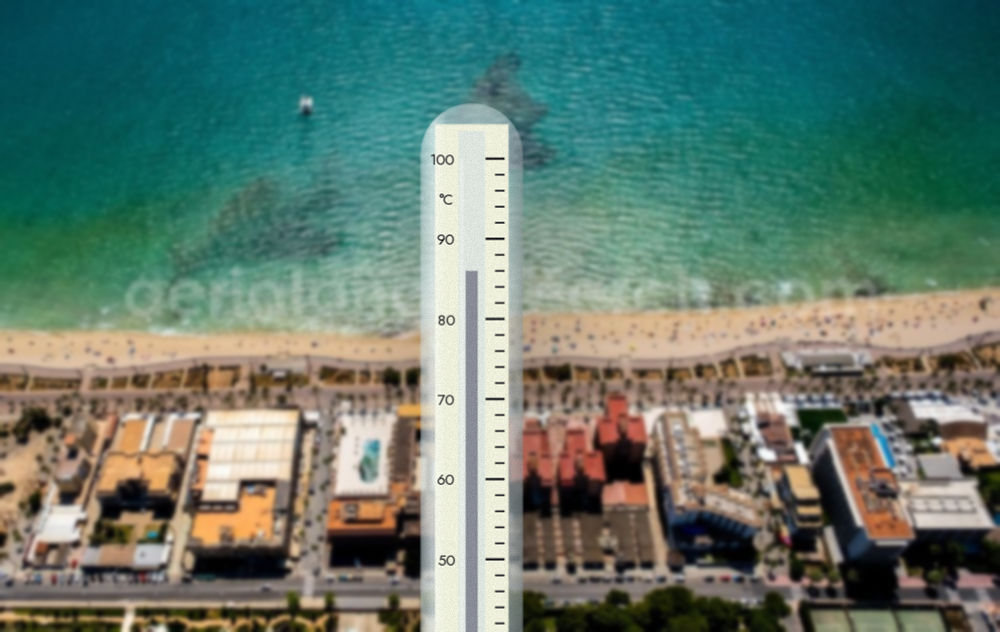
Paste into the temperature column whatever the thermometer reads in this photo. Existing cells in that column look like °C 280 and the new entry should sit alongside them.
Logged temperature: °C 86
